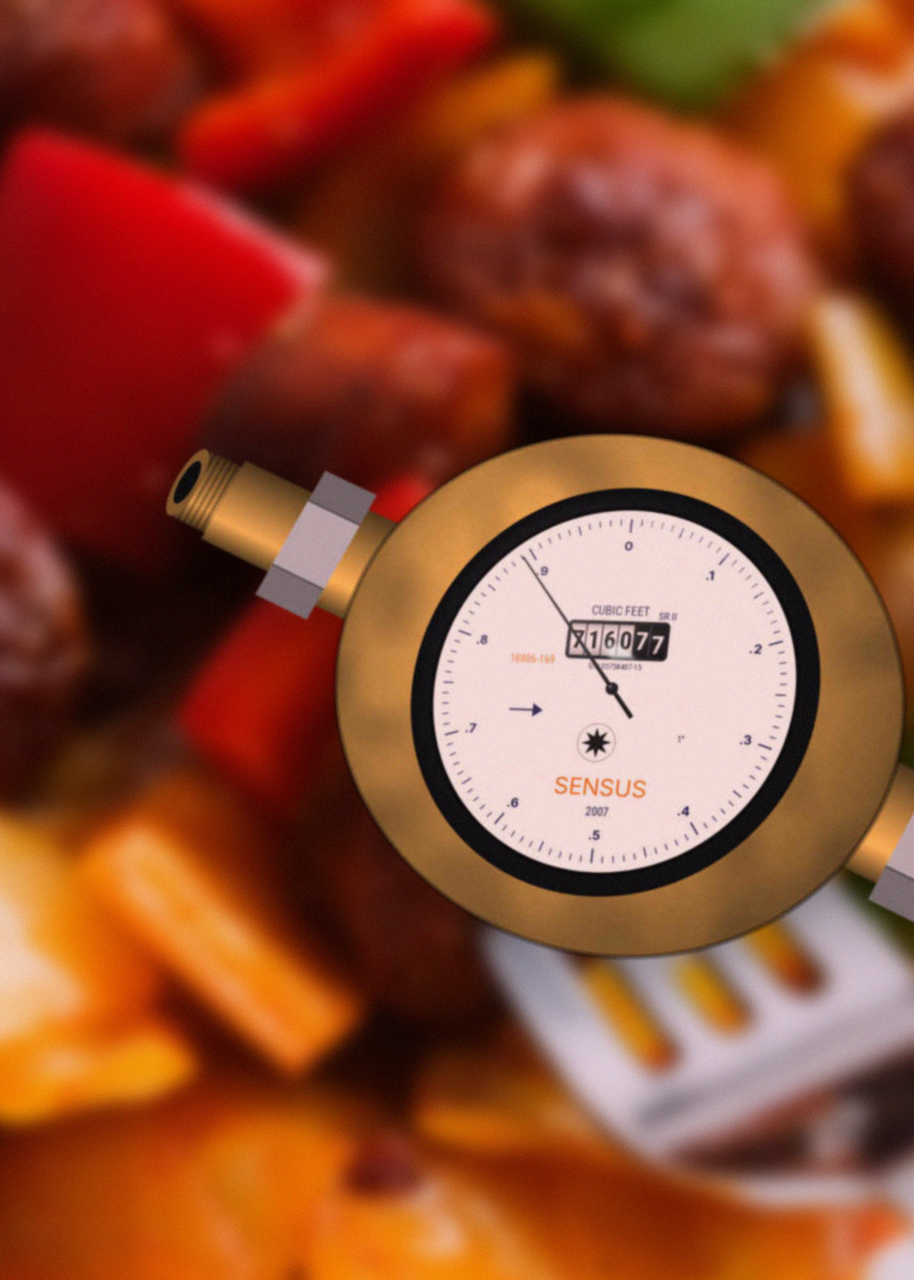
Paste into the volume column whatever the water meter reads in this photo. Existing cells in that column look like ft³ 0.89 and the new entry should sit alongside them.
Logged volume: ft³ 716076.89
